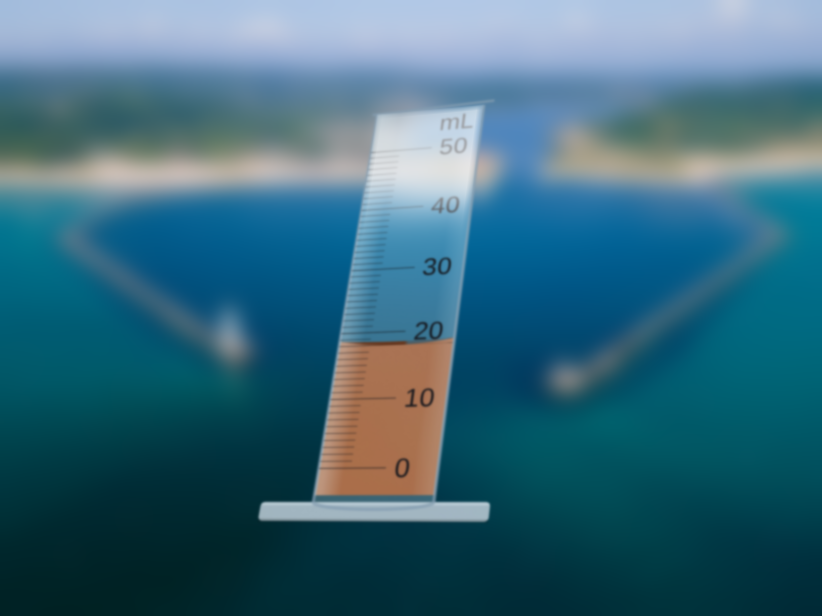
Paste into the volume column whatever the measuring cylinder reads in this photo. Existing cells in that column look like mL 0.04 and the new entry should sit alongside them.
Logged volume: mL 18
